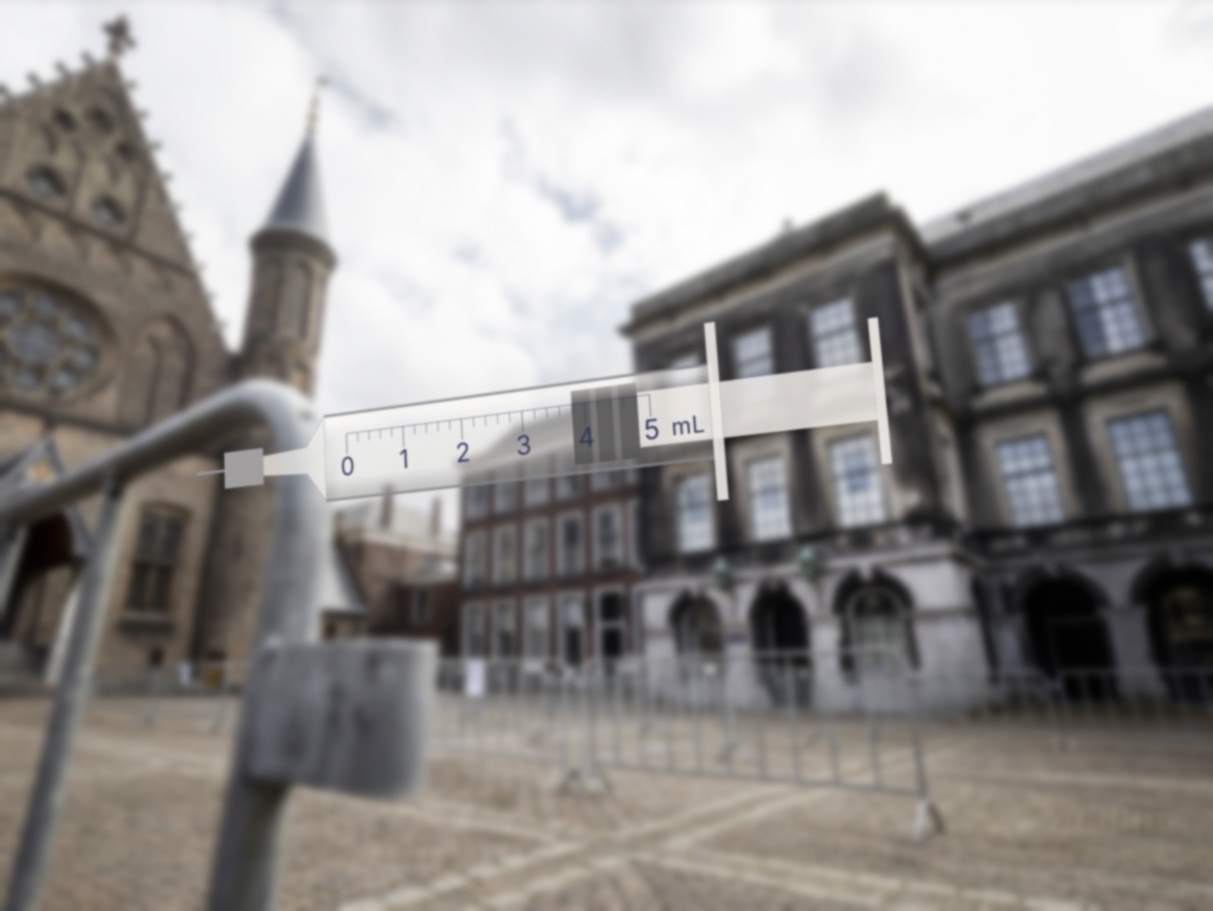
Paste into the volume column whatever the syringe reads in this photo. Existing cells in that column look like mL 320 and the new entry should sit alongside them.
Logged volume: mL 3.8
